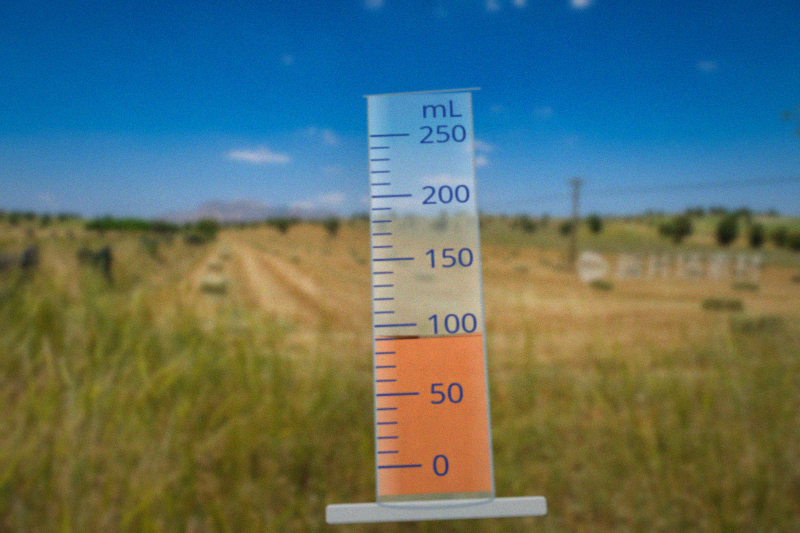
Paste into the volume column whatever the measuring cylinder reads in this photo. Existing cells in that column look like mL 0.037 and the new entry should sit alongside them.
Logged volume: mL 90
